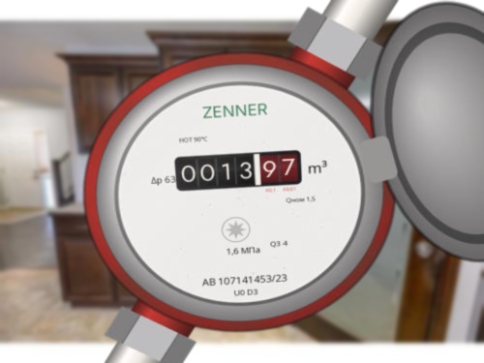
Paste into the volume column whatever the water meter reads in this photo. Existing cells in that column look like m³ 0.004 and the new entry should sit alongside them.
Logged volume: m³ 13.97
